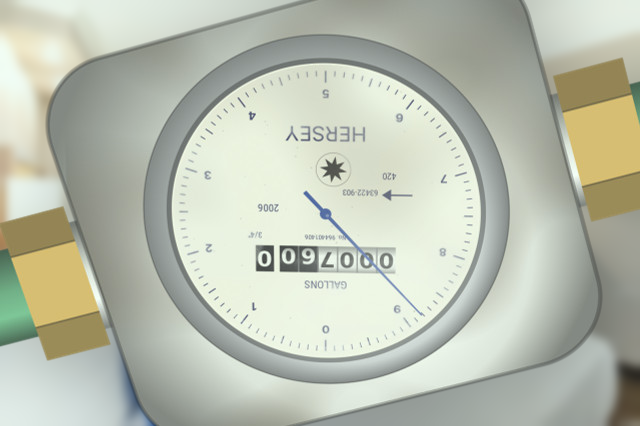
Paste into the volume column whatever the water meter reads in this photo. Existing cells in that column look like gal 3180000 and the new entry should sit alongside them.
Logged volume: gal 7598.8
